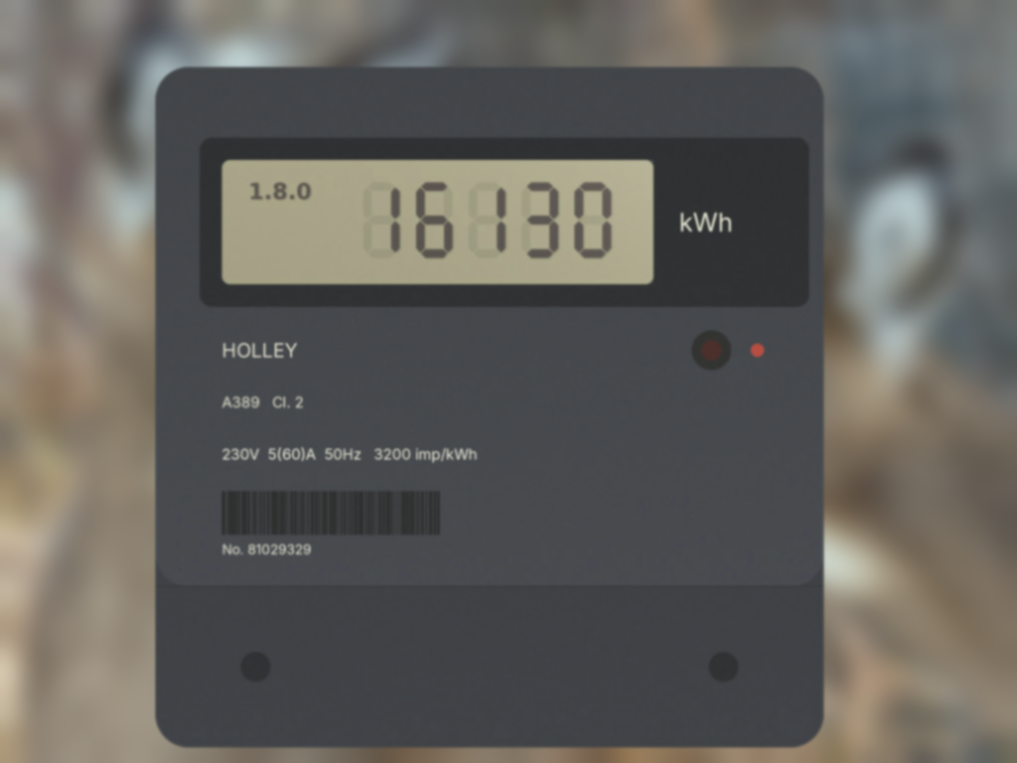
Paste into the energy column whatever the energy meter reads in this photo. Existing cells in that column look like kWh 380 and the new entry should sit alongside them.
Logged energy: kWh 16130
